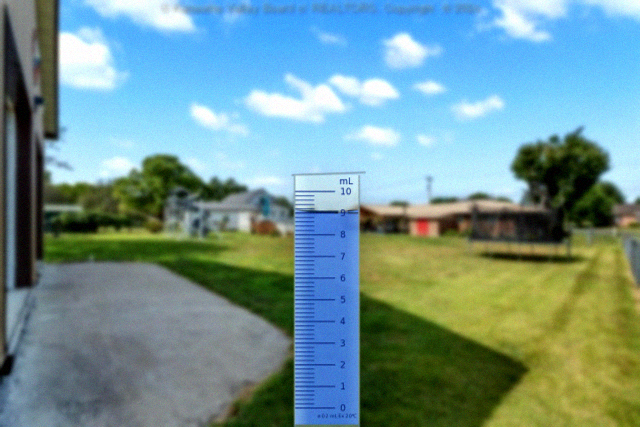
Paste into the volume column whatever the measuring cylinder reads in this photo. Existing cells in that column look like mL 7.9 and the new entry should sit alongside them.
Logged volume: mL 9
